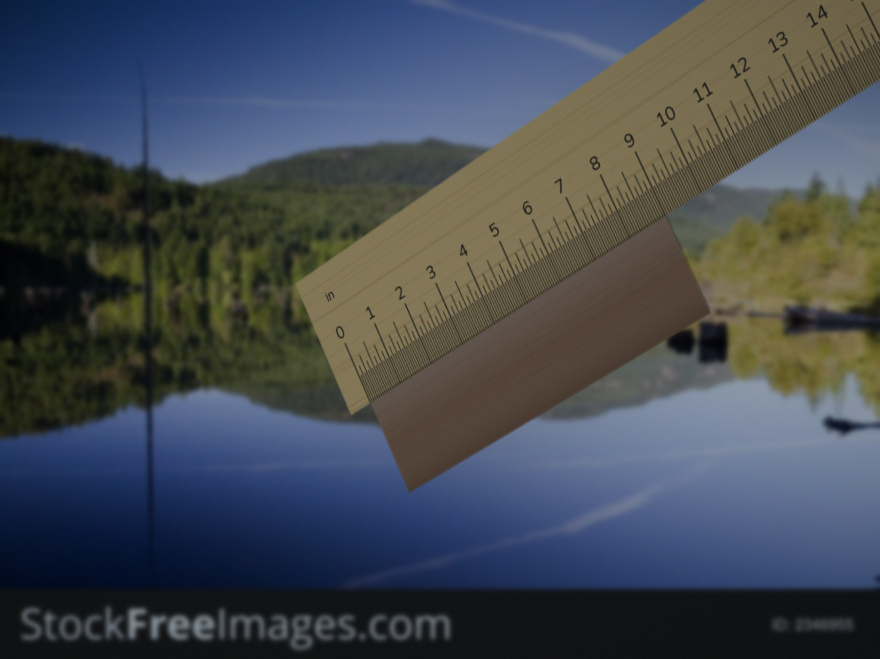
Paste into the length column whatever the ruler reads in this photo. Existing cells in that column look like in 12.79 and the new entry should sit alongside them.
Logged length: in 9
